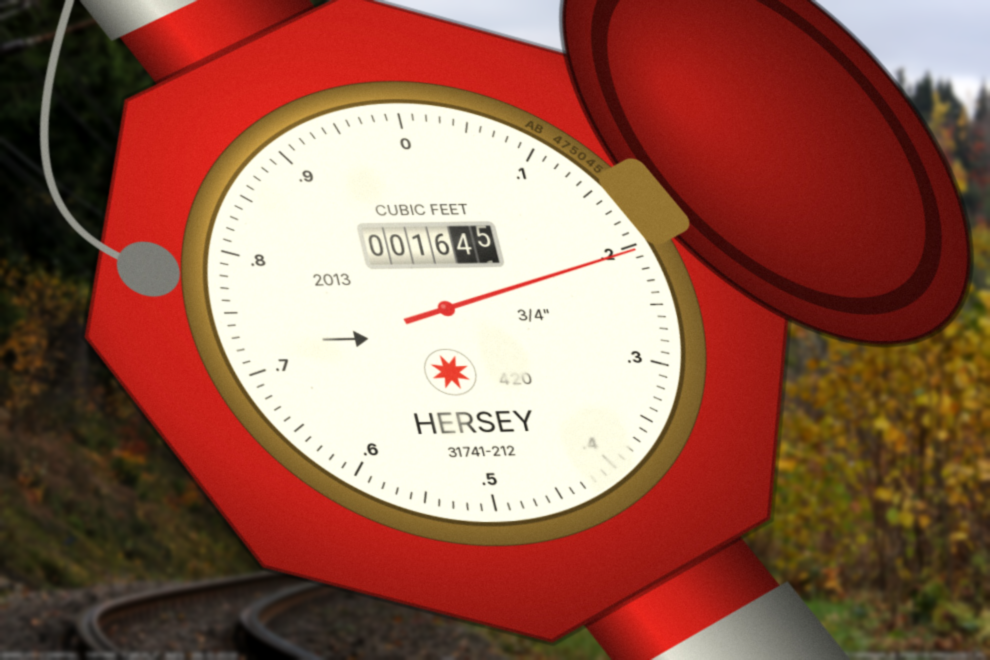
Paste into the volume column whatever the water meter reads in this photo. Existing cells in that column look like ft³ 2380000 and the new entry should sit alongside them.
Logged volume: ft³ 1645.20
